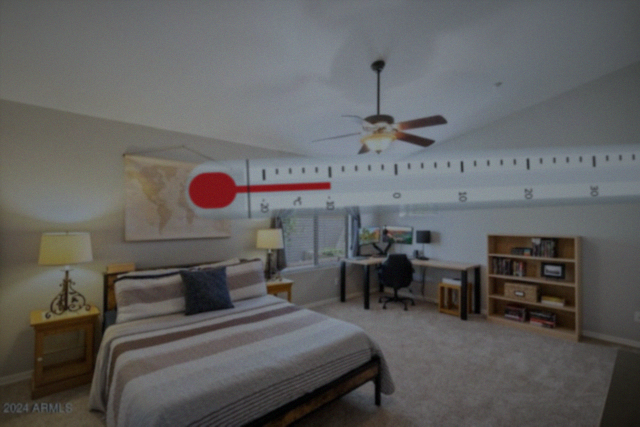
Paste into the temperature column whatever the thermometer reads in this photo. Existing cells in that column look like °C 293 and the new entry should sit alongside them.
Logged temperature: °C -10
